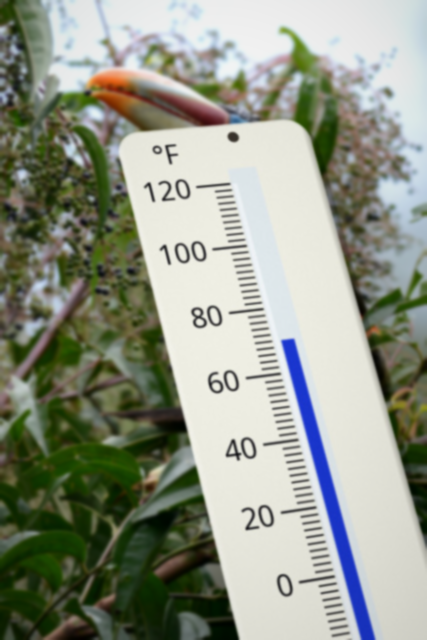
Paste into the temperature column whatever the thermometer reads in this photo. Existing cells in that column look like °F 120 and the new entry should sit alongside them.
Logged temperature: °F 70
